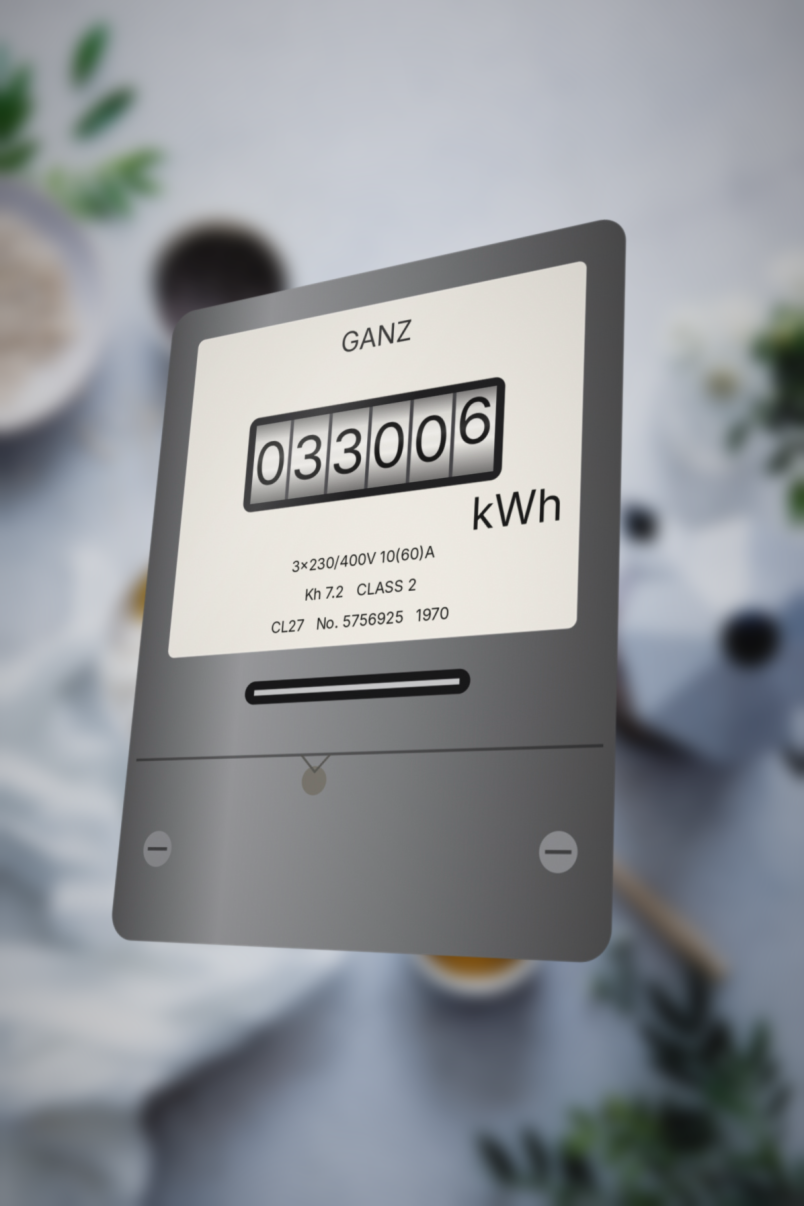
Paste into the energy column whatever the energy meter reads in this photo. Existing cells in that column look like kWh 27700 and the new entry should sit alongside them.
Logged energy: kWh 33006
